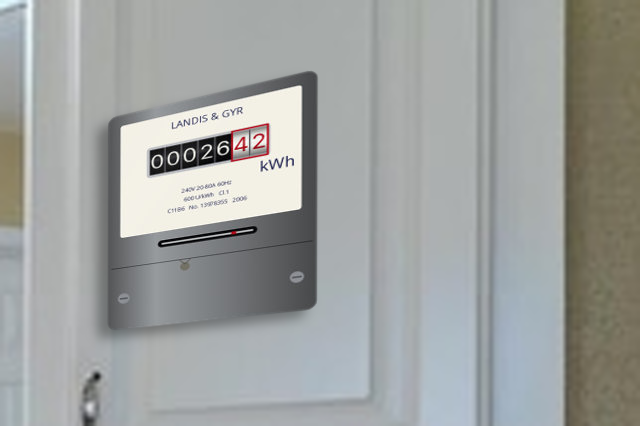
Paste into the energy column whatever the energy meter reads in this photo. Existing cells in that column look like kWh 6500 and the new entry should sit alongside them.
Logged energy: kWh 26.42
